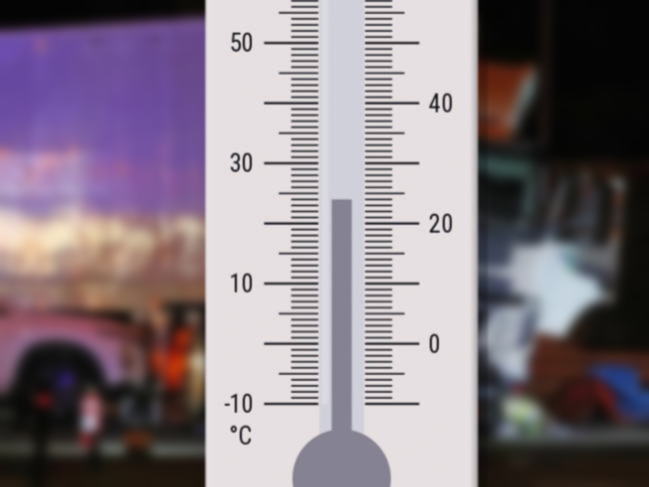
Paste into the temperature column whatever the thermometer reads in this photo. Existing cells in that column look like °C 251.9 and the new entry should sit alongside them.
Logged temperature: °C 24
